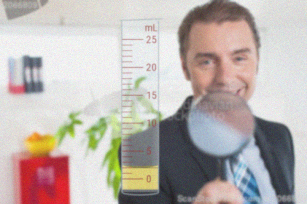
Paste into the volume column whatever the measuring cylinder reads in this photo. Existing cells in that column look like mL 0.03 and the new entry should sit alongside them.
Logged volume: mL 2
